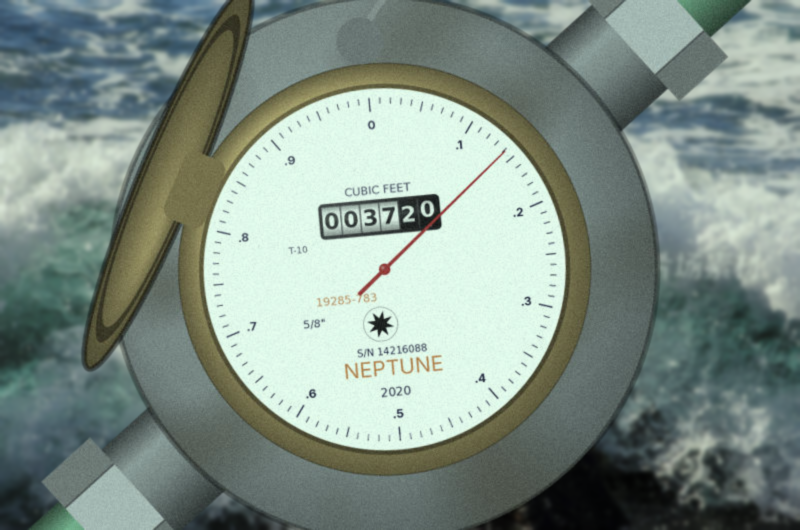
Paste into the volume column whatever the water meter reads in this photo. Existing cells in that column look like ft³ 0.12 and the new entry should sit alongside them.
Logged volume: ft³ 3720.14
